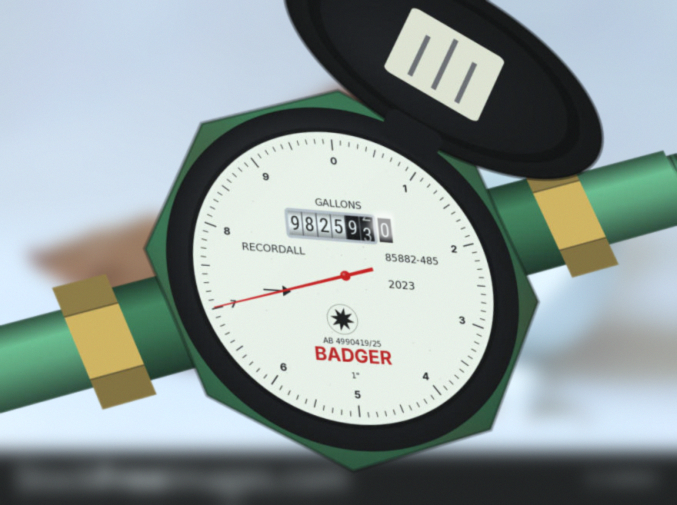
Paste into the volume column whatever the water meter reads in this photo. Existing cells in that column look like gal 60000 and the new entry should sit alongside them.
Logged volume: gal 9825927.0
